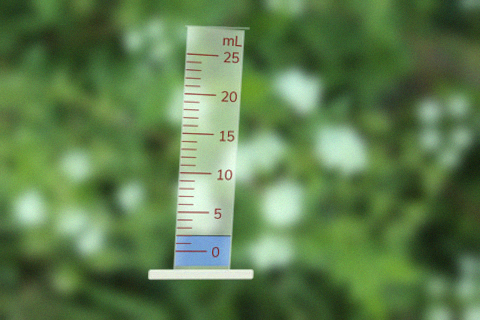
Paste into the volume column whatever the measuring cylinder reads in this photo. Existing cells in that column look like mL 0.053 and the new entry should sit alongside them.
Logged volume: mL 2
